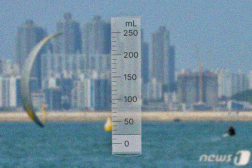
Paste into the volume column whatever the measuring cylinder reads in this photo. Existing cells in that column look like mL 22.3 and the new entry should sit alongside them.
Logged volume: mL 20
